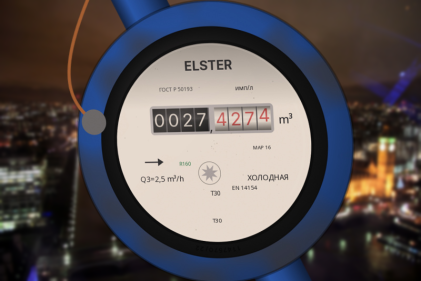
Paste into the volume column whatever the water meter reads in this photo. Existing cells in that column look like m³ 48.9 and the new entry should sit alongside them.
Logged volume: m³ 27.4274
